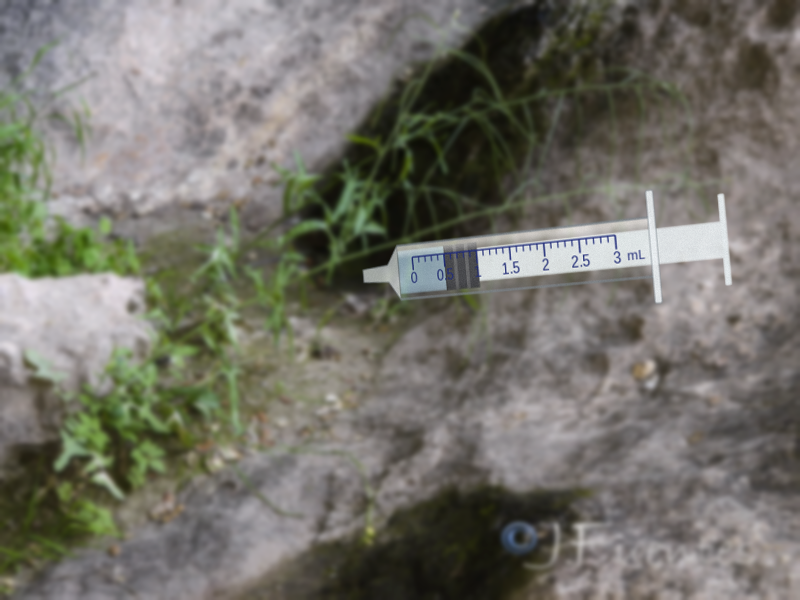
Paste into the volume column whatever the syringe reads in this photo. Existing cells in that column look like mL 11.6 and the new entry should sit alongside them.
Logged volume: mL 0.5
